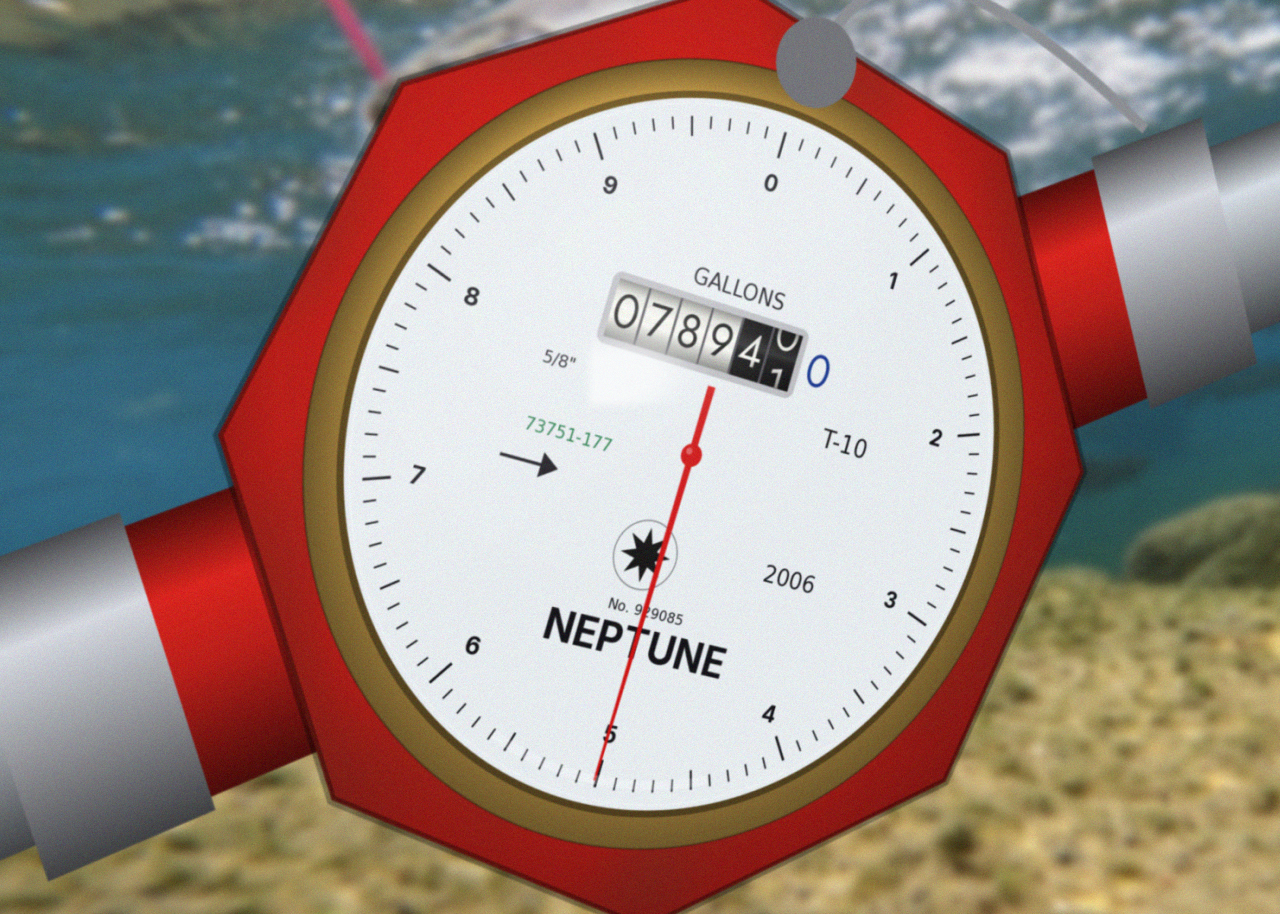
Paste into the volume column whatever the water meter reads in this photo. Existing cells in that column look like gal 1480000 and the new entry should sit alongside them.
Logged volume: gal 789405.0
